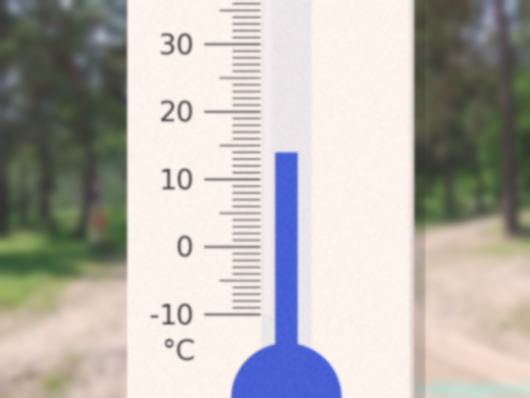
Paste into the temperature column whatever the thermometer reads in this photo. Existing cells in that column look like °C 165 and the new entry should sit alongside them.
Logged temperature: °C 14
